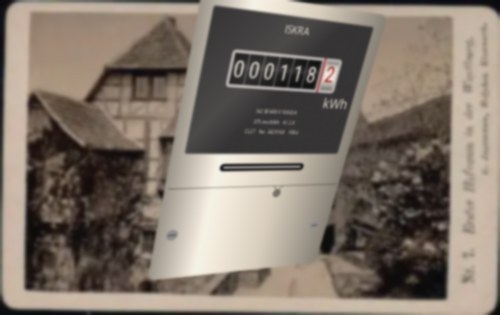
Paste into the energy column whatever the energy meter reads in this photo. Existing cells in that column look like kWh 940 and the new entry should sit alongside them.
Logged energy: kWh 118.2
